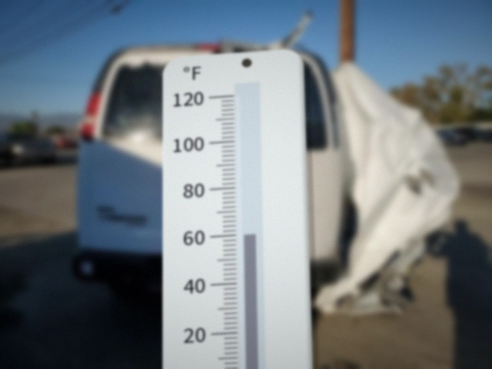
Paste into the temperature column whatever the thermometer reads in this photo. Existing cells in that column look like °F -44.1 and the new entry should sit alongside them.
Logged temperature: °F 60
